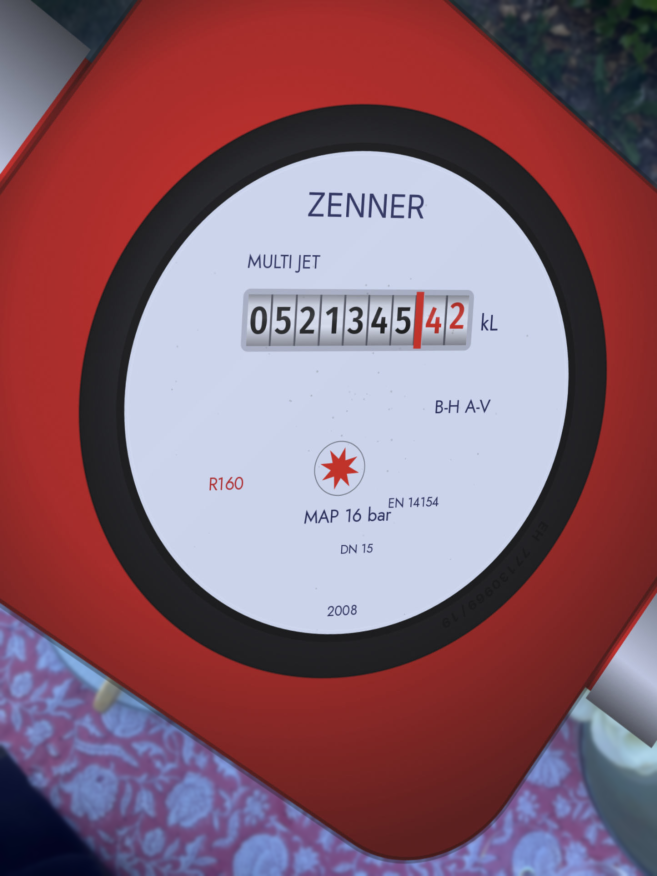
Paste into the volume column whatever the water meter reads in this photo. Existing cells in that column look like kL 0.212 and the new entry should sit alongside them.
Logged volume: kL 521345.42
